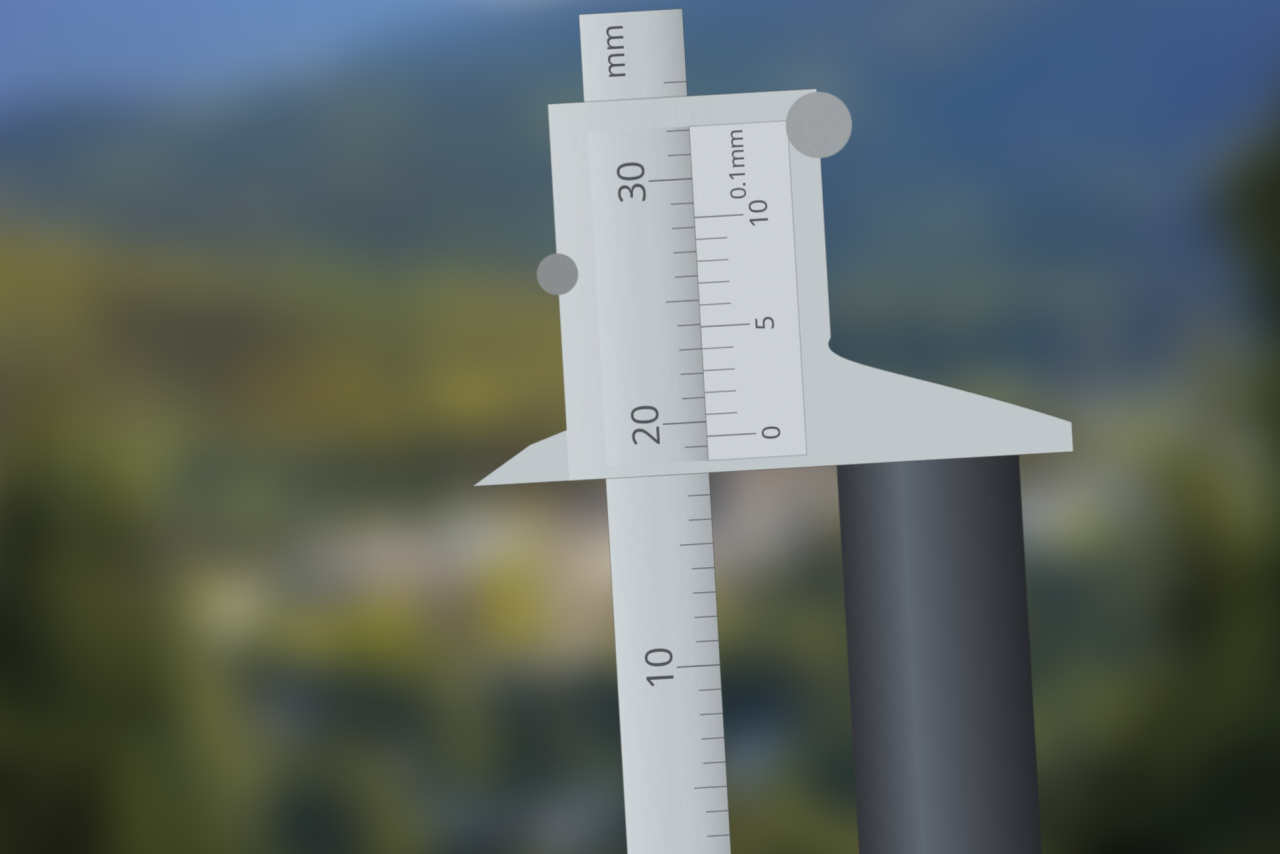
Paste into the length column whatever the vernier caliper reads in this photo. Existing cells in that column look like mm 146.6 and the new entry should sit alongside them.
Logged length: mm 19.4
